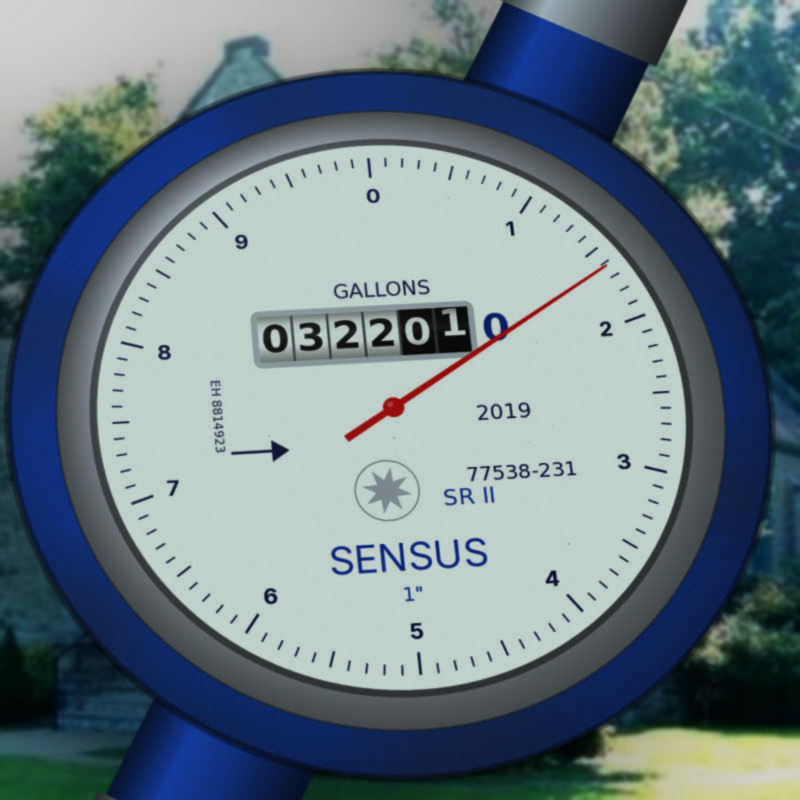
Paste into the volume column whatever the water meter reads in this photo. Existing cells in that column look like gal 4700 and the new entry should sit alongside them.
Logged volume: gal 322011.6
